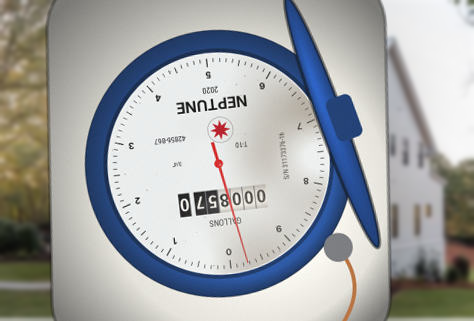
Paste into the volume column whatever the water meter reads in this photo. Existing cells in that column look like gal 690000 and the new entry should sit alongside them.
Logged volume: gal 8569.7
